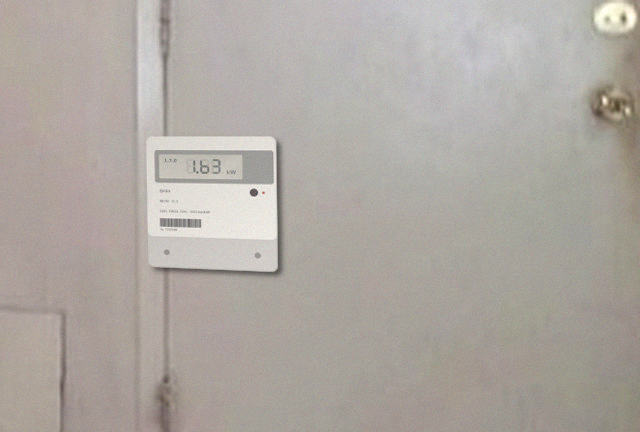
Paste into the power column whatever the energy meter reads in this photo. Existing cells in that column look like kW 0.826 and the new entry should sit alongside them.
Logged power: kW 1.63
